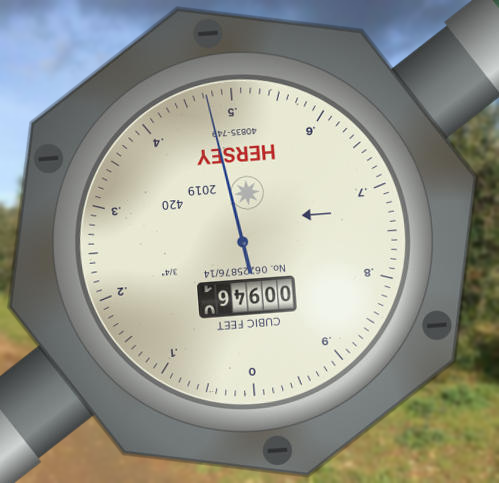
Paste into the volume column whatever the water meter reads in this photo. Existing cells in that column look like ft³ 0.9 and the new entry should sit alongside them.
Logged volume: ft³ 9460.47
